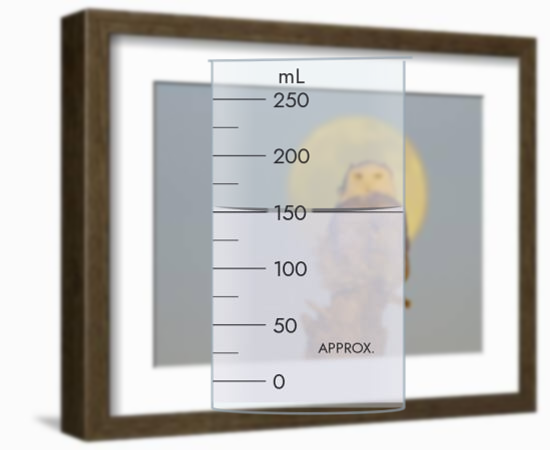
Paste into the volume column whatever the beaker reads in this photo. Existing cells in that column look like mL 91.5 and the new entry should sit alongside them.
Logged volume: mL 150
